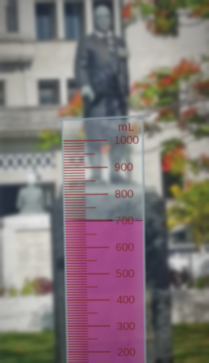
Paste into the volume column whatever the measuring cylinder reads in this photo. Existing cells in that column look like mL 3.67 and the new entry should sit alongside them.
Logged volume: mL 700
